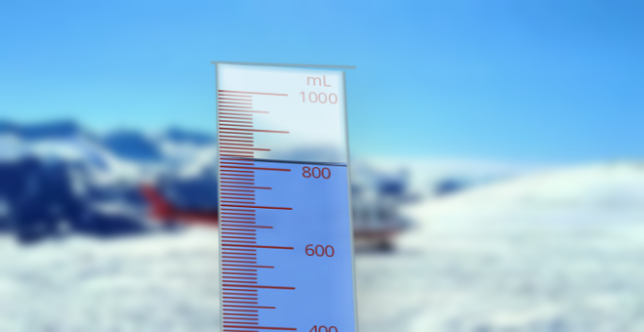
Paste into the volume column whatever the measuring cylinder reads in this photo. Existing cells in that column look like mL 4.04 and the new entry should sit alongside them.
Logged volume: mL 820
